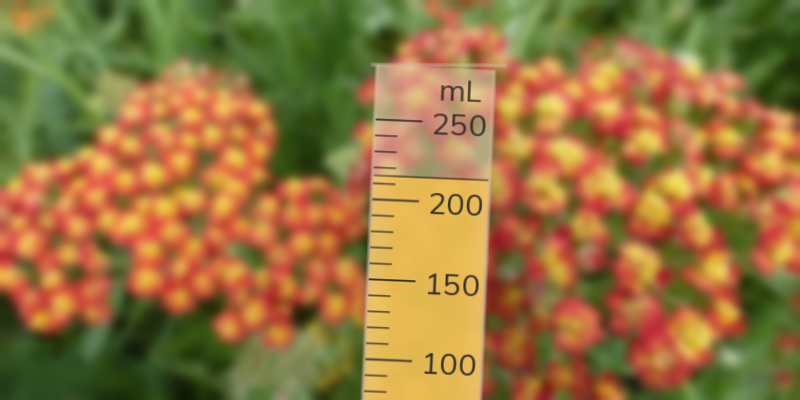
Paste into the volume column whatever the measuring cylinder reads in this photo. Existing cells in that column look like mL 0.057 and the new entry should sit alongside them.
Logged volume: mL 215
